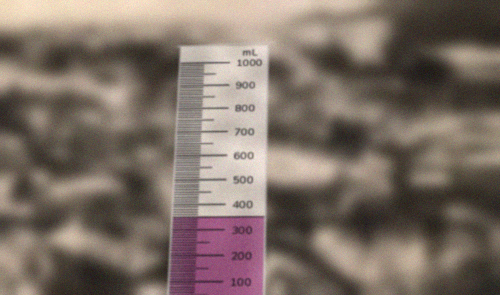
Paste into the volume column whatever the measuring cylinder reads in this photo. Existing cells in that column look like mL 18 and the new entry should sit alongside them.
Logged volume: mL 350
